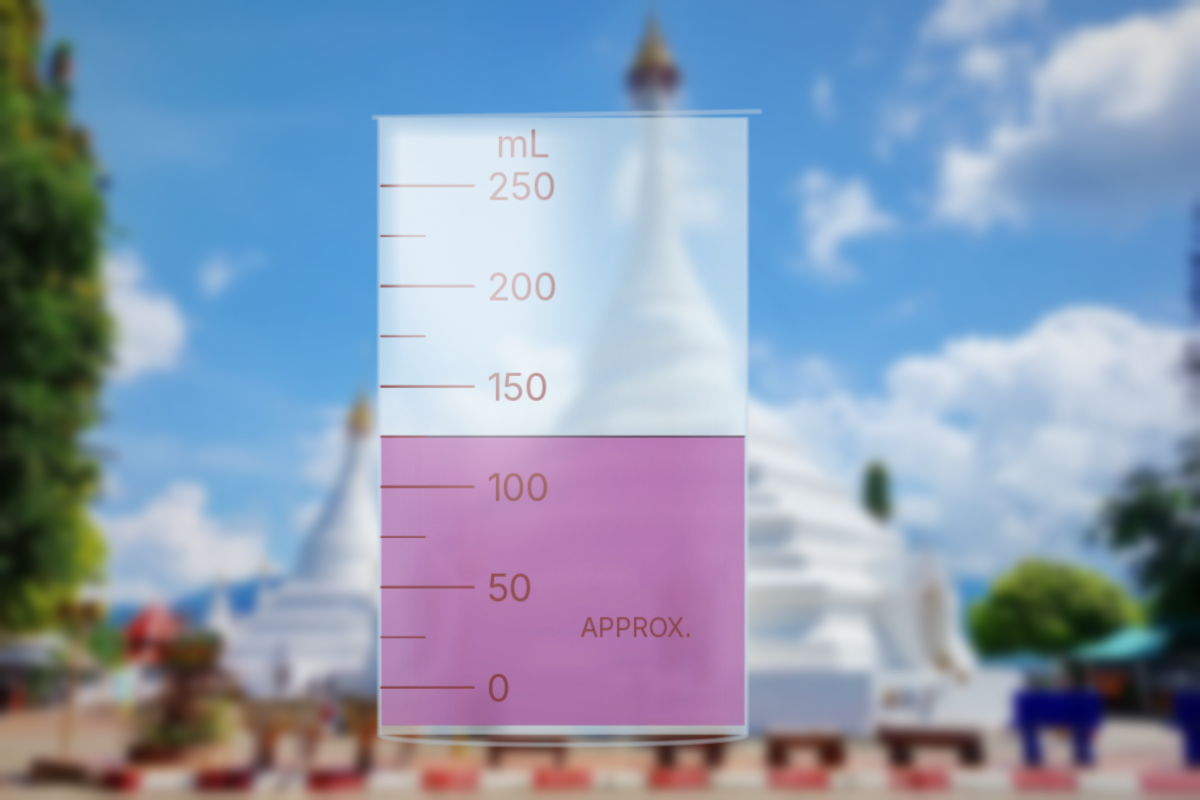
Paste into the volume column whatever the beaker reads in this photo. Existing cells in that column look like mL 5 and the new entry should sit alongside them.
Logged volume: mL 125
